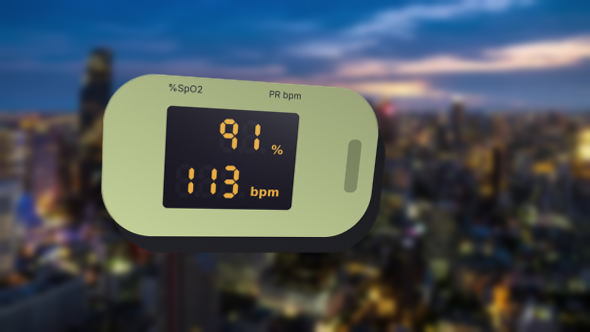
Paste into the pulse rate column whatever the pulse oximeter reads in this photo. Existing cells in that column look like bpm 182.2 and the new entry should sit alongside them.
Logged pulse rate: bpm 113
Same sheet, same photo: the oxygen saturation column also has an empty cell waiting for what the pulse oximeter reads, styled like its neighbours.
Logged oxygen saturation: % 91
